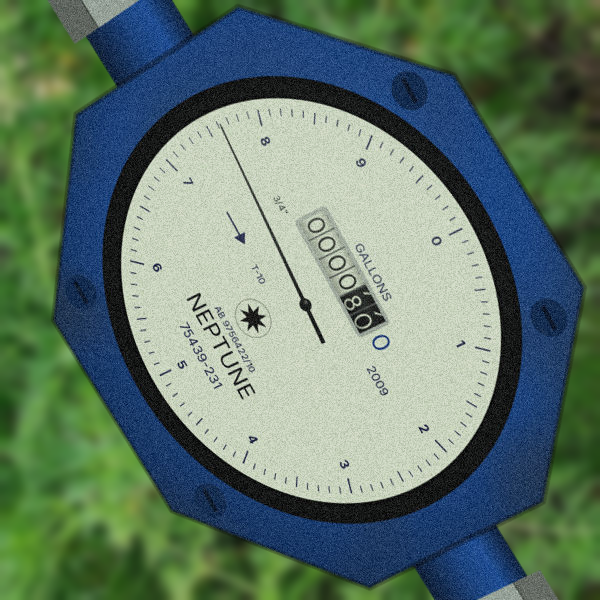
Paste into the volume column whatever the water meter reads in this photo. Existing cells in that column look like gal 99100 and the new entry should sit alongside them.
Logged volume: gal 797.6
